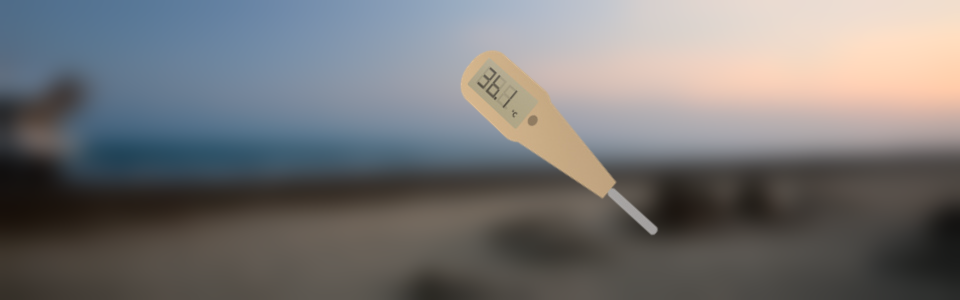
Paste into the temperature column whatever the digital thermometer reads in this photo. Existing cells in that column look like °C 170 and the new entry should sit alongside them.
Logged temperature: °C 36.1
